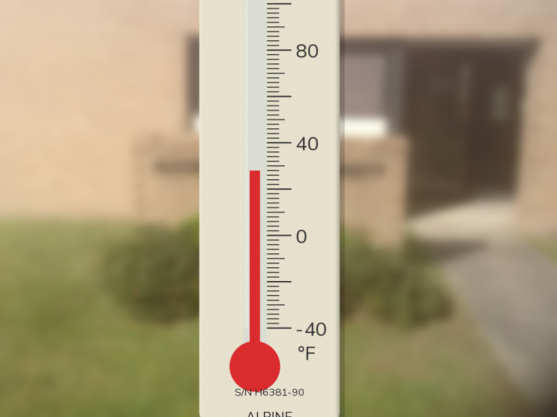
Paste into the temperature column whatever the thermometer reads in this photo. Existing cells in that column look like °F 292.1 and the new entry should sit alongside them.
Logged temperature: °F 28
